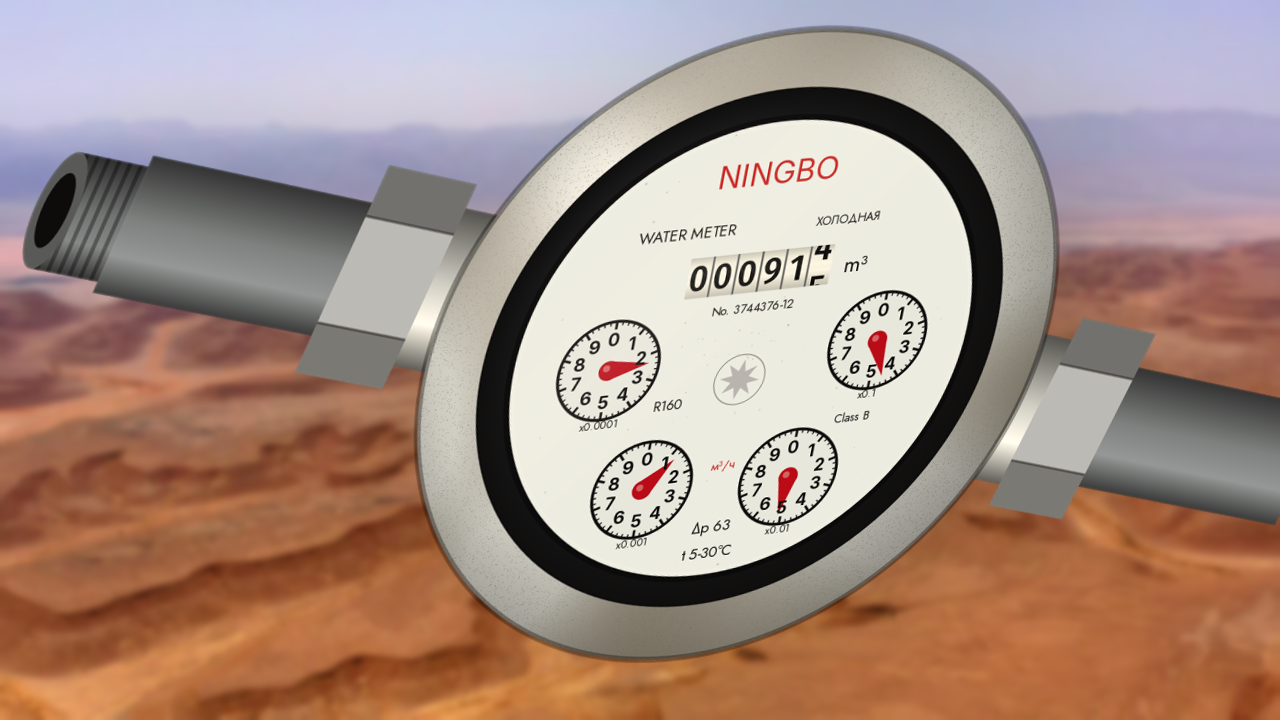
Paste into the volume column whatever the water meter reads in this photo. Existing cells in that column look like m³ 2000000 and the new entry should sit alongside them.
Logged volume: m³ 914.4512
